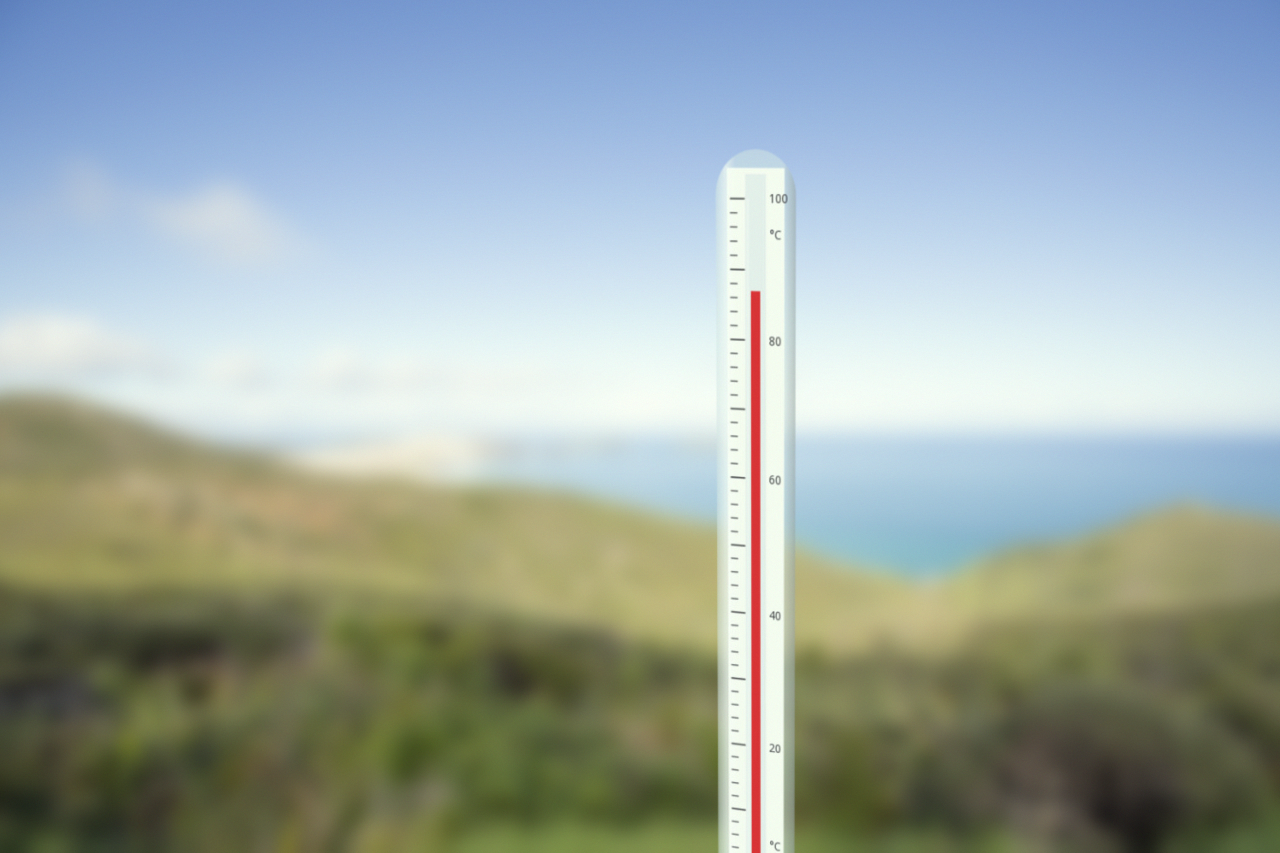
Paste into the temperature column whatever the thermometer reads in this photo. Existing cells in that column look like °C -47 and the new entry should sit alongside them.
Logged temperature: °C 87
